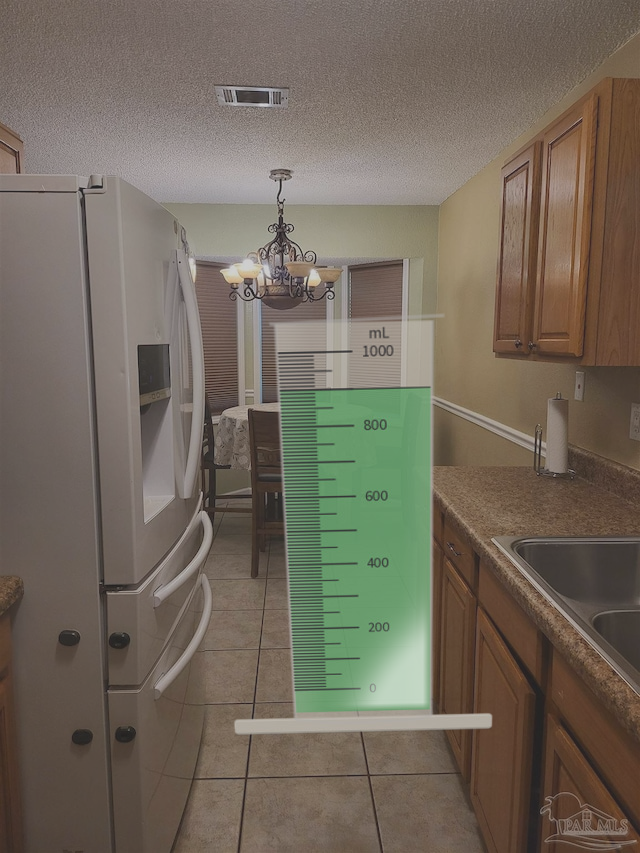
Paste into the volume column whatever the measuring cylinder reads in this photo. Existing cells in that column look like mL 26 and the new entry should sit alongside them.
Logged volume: mL 900
